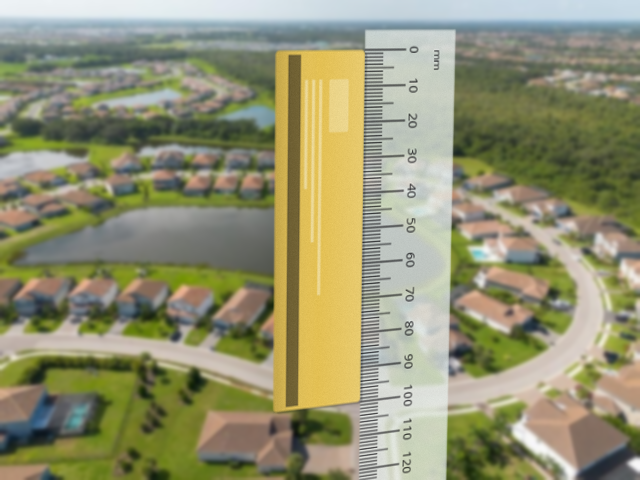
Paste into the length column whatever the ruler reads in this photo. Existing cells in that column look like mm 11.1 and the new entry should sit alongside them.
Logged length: mm 100
